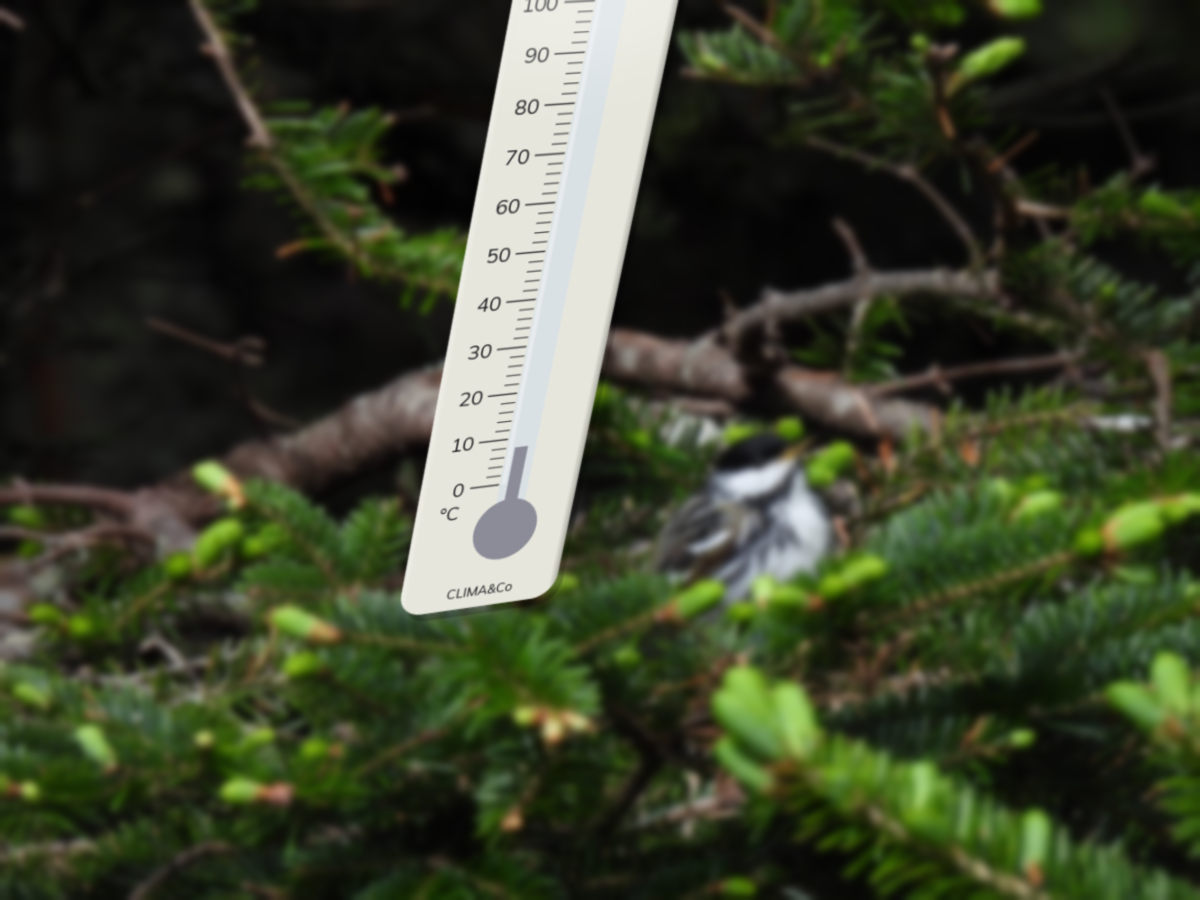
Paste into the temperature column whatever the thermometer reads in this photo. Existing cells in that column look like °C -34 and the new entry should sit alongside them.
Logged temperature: °C 8
